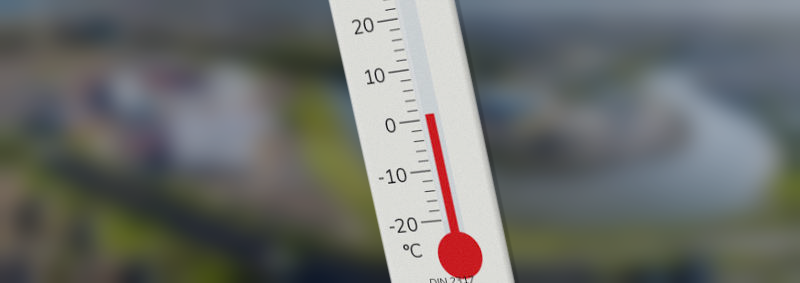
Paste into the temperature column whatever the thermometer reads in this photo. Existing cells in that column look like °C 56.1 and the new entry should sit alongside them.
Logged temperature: °C 1
